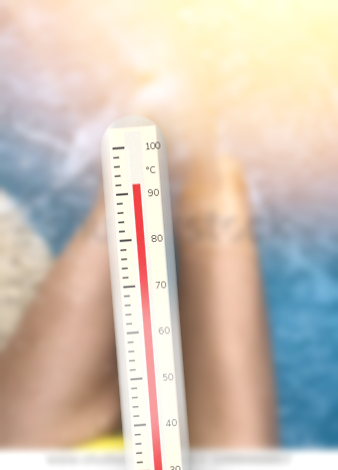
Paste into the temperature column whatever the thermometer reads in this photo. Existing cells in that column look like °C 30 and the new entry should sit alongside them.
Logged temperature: °C 92
